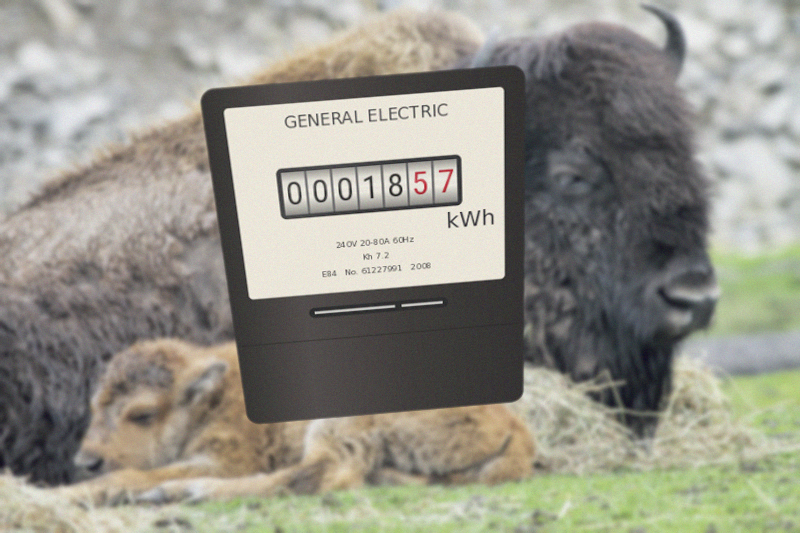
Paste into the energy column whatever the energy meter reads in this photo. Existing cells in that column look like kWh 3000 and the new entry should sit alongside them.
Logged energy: kWh 18.57
